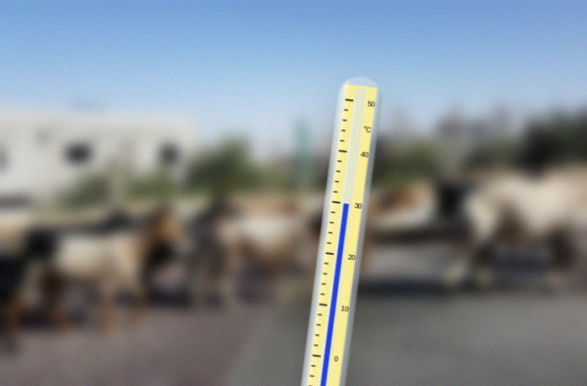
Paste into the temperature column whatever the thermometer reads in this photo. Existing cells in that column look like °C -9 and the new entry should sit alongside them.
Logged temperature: °C 30
